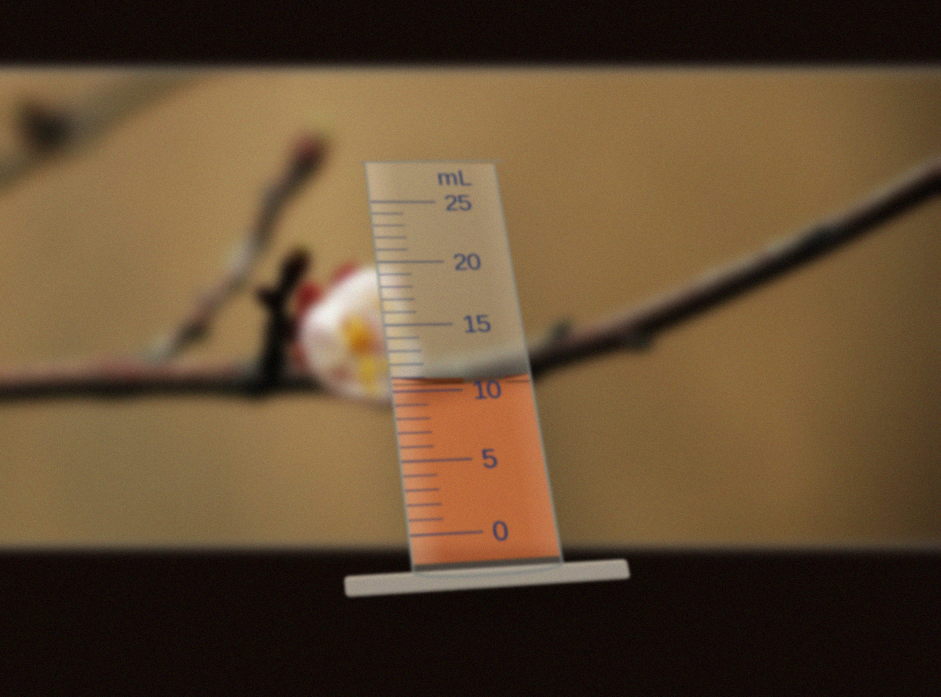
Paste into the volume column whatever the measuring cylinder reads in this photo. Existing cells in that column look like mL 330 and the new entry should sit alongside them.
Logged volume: mL 10.5
